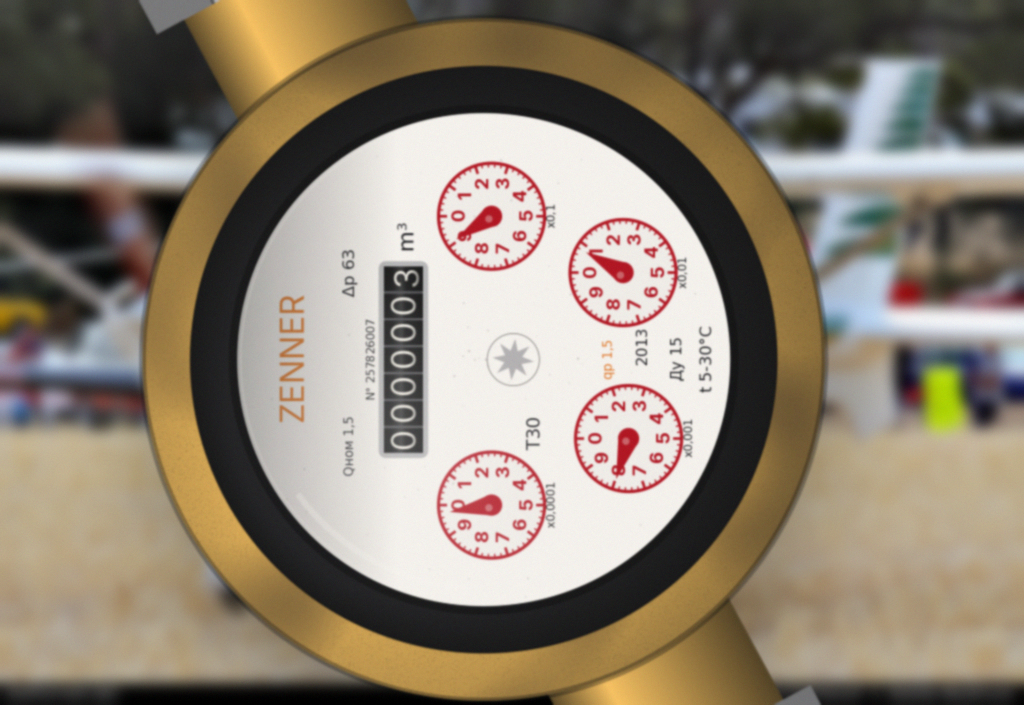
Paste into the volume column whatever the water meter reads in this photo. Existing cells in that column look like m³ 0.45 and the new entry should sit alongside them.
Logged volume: m³ 2.9079
